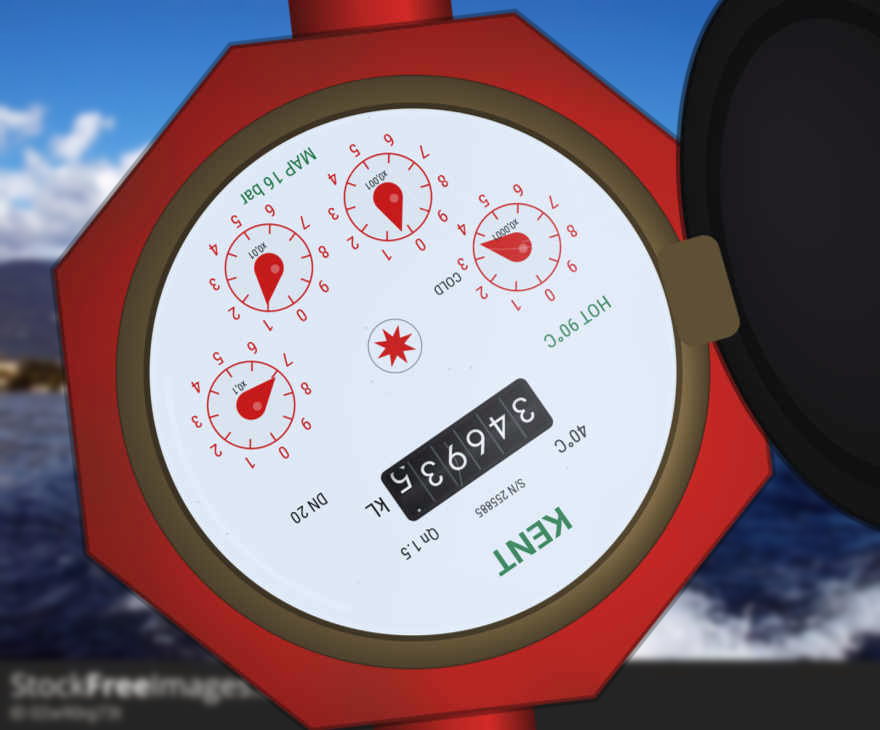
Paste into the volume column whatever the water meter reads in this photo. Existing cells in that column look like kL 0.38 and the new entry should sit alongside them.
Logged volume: kL 346934.7103
